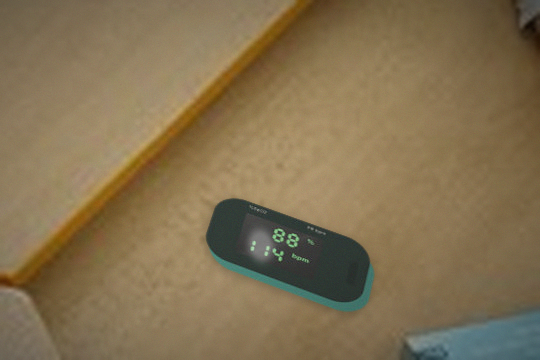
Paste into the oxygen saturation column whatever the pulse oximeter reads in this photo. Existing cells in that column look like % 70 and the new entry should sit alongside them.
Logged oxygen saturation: % 88
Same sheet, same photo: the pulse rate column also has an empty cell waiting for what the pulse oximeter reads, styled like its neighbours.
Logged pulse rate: bpm 114
